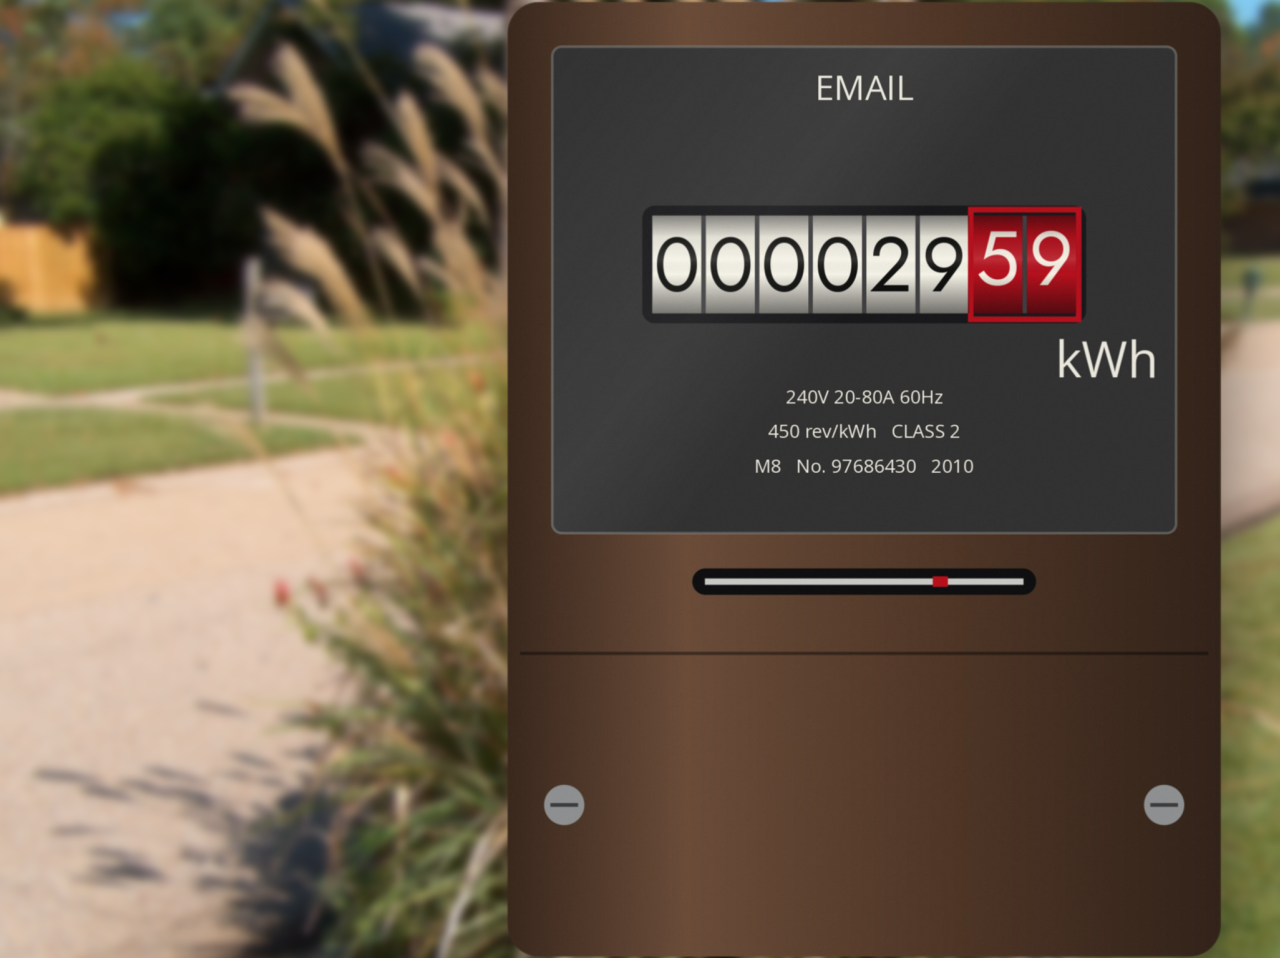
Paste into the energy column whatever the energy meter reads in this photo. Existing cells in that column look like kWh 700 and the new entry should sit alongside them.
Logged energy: kWh 29.59
